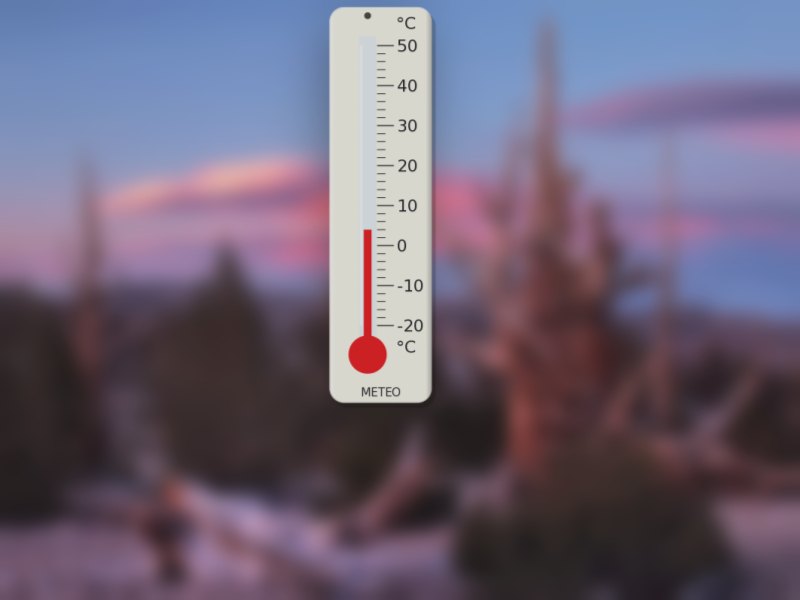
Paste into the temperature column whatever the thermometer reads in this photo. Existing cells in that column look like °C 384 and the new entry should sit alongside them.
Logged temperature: °C 4
